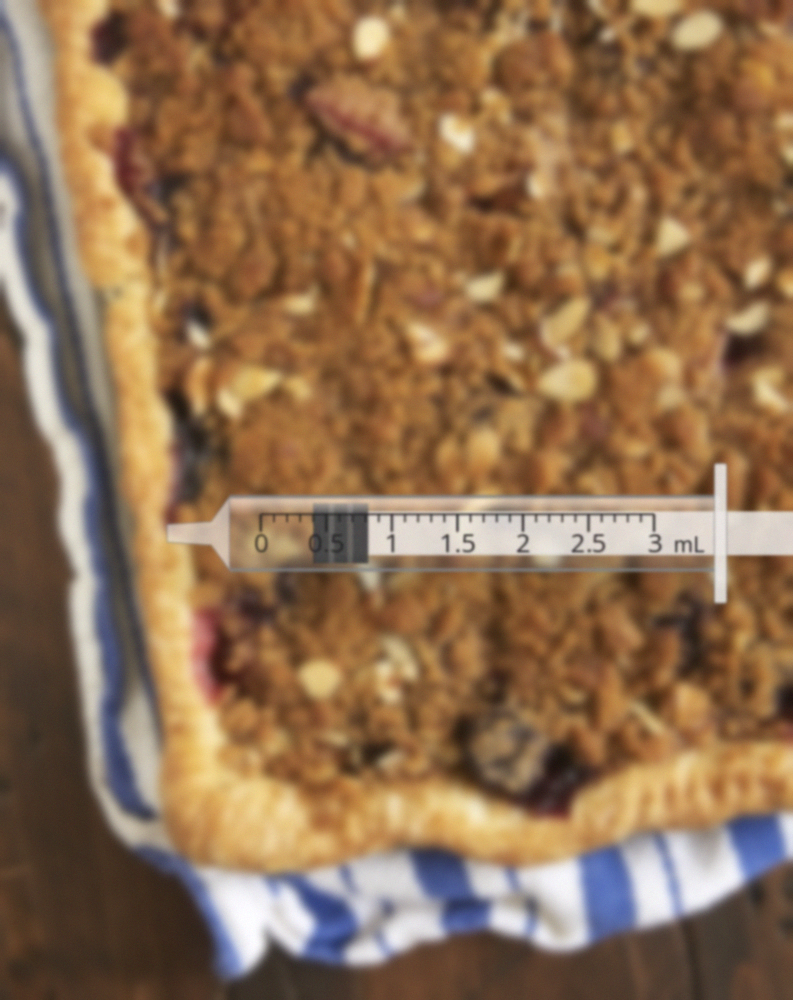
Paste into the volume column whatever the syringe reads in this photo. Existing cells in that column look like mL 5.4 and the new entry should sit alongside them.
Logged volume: mL 0.4
